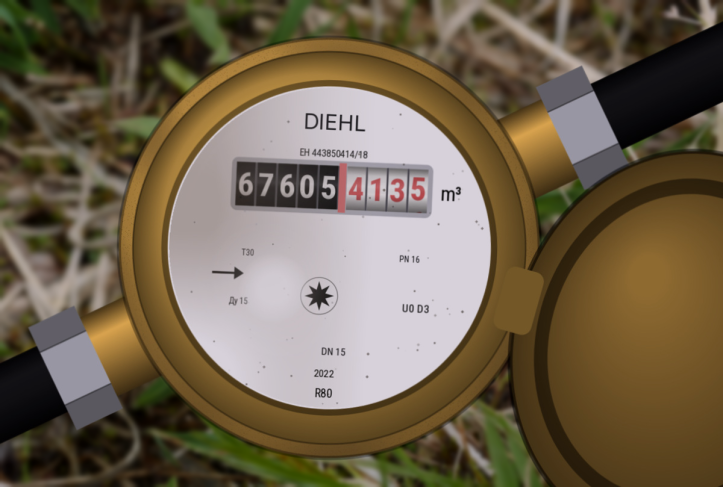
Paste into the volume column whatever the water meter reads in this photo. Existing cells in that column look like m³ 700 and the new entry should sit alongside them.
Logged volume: m³ 67605.4135
